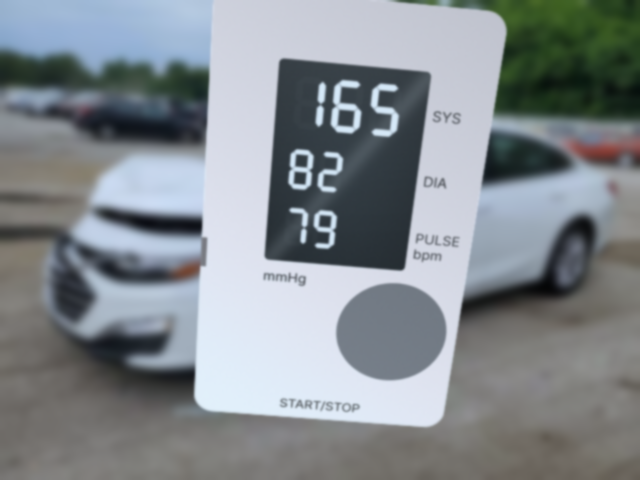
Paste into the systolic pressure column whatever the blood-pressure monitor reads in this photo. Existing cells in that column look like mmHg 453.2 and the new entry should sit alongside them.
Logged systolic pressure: mmHg 165
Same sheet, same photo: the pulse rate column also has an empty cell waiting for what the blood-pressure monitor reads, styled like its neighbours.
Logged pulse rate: bpm 79
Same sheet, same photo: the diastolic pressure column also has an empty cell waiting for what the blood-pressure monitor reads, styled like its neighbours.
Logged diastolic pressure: mmHg 82
